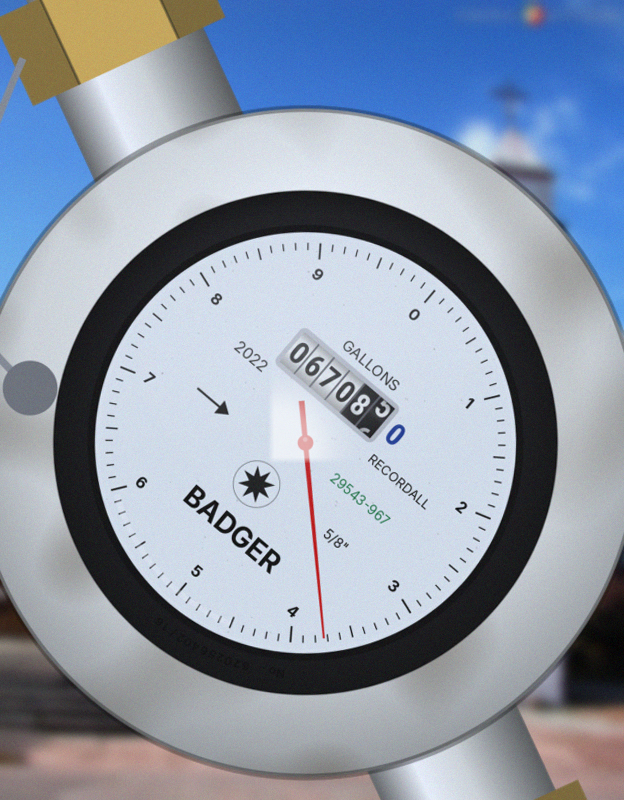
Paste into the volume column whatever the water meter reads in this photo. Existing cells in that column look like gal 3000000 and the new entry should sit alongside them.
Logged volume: gal 670853.7
